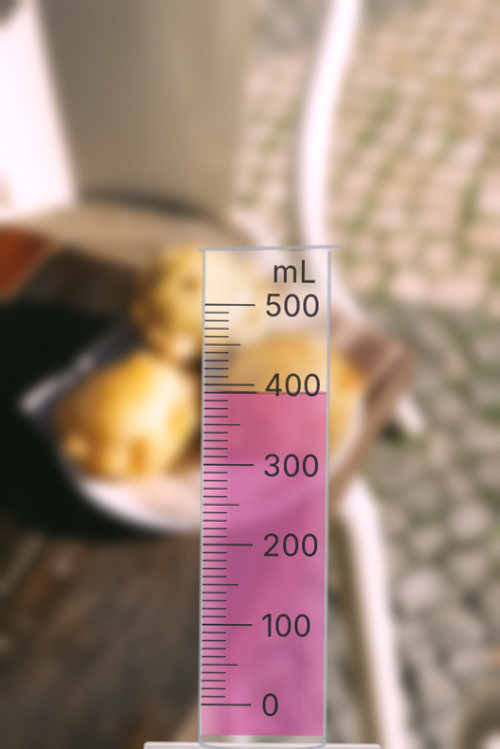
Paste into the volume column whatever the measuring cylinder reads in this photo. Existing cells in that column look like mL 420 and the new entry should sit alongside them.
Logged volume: mL 390
